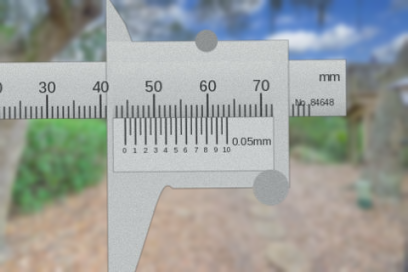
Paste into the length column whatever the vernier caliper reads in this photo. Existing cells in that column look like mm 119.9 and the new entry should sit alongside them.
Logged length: mm 44.6
